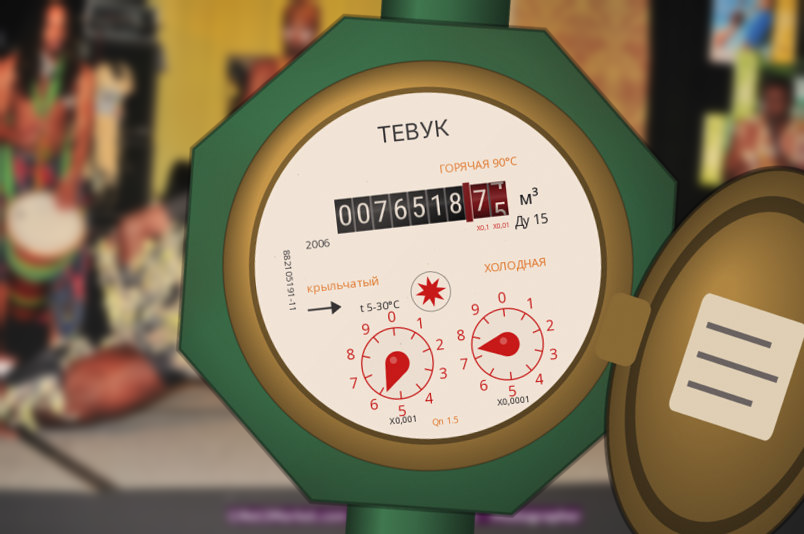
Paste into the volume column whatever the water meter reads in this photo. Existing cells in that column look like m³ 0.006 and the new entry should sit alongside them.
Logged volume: m³ 76518.7457
